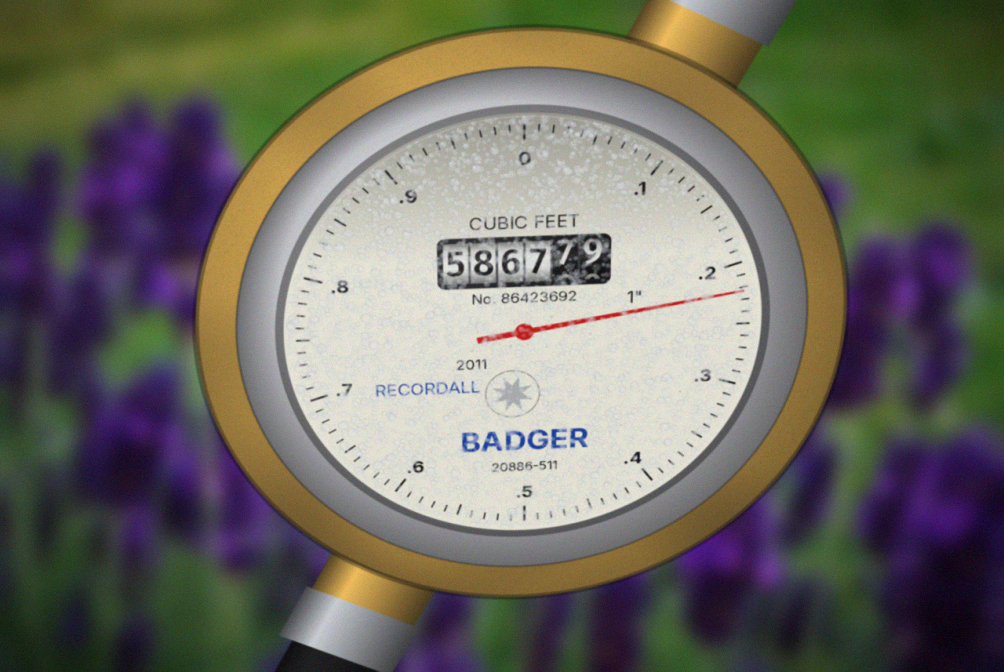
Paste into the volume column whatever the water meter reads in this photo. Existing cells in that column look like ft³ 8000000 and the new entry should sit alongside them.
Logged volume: ft³ 586779.22
